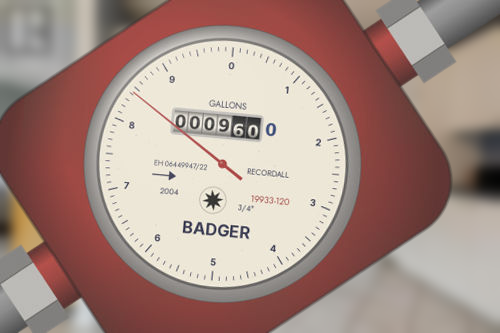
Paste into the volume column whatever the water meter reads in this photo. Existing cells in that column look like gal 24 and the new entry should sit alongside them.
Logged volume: gal 9598.4
